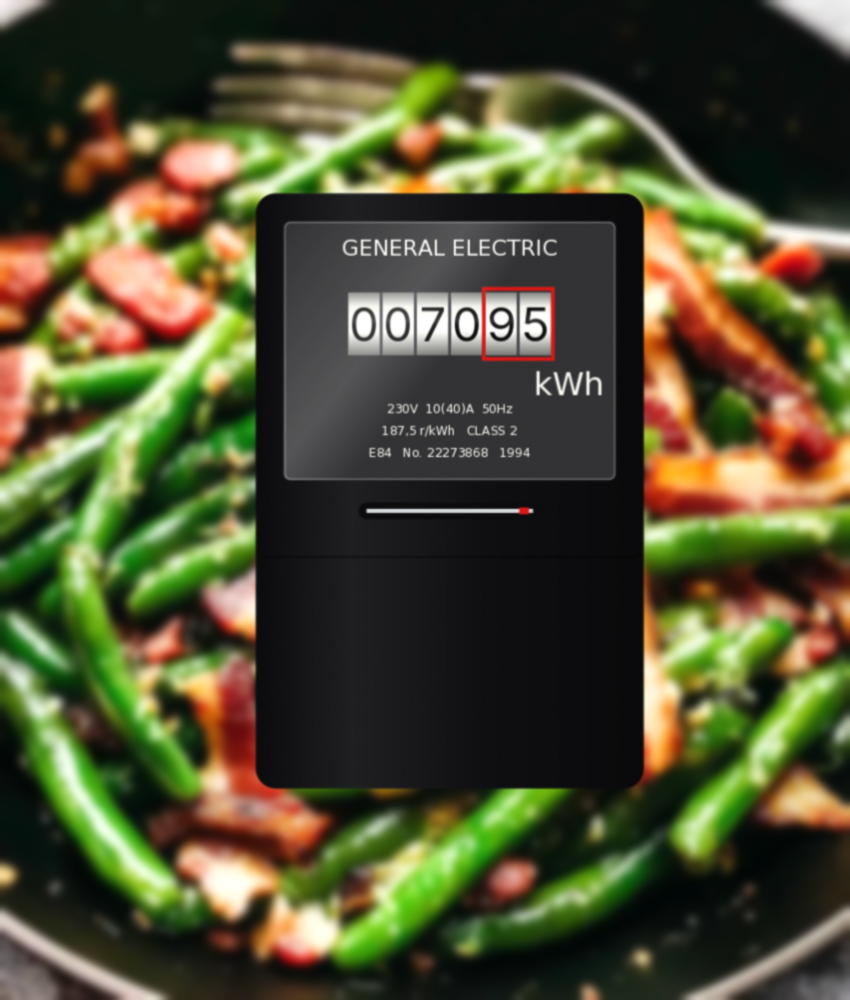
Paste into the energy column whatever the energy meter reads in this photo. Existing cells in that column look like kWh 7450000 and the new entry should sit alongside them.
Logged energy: kWh 70.95
